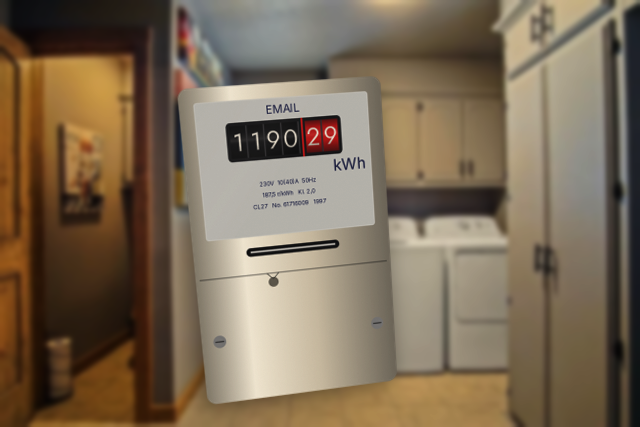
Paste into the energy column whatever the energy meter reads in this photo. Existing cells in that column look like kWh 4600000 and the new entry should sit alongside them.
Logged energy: kWh 1190.29
